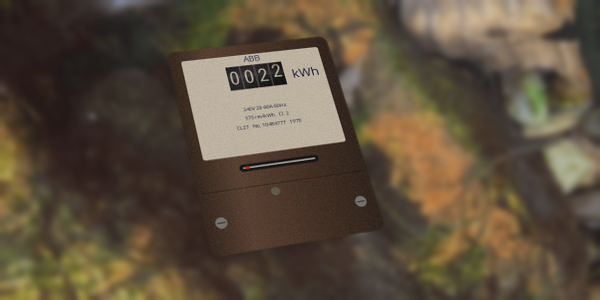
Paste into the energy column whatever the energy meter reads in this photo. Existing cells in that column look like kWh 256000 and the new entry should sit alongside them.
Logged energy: kWh 22
